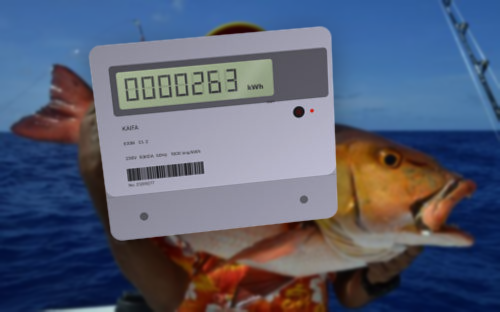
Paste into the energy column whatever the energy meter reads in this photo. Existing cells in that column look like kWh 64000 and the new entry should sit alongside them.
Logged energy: kWh 263
